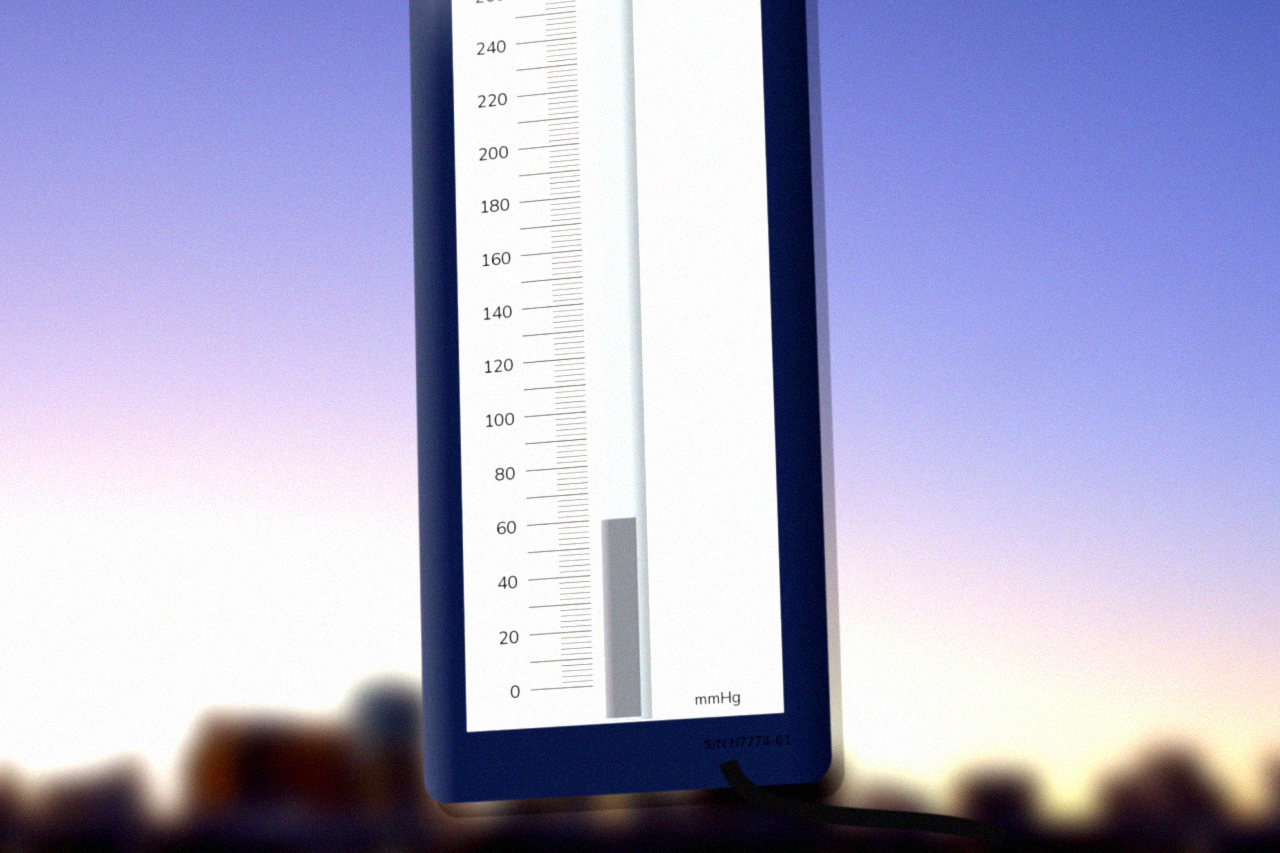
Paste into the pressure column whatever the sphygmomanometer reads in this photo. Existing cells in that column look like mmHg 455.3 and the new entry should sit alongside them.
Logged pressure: mmHg 60
